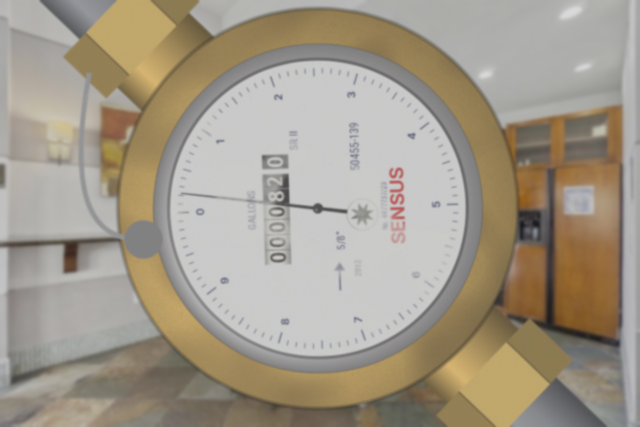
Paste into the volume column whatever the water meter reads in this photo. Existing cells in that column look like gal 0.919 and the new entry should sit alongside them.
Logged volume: gal 820.2
